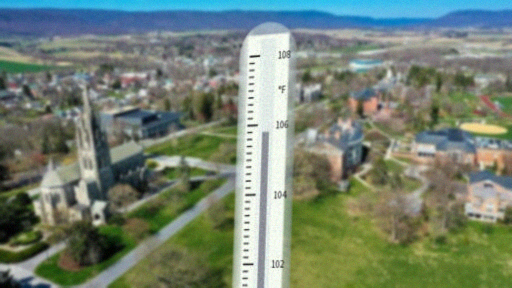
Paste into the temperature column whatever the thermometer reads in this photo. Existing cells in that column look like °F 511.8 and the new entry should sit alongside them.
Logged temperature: °F 105.8
